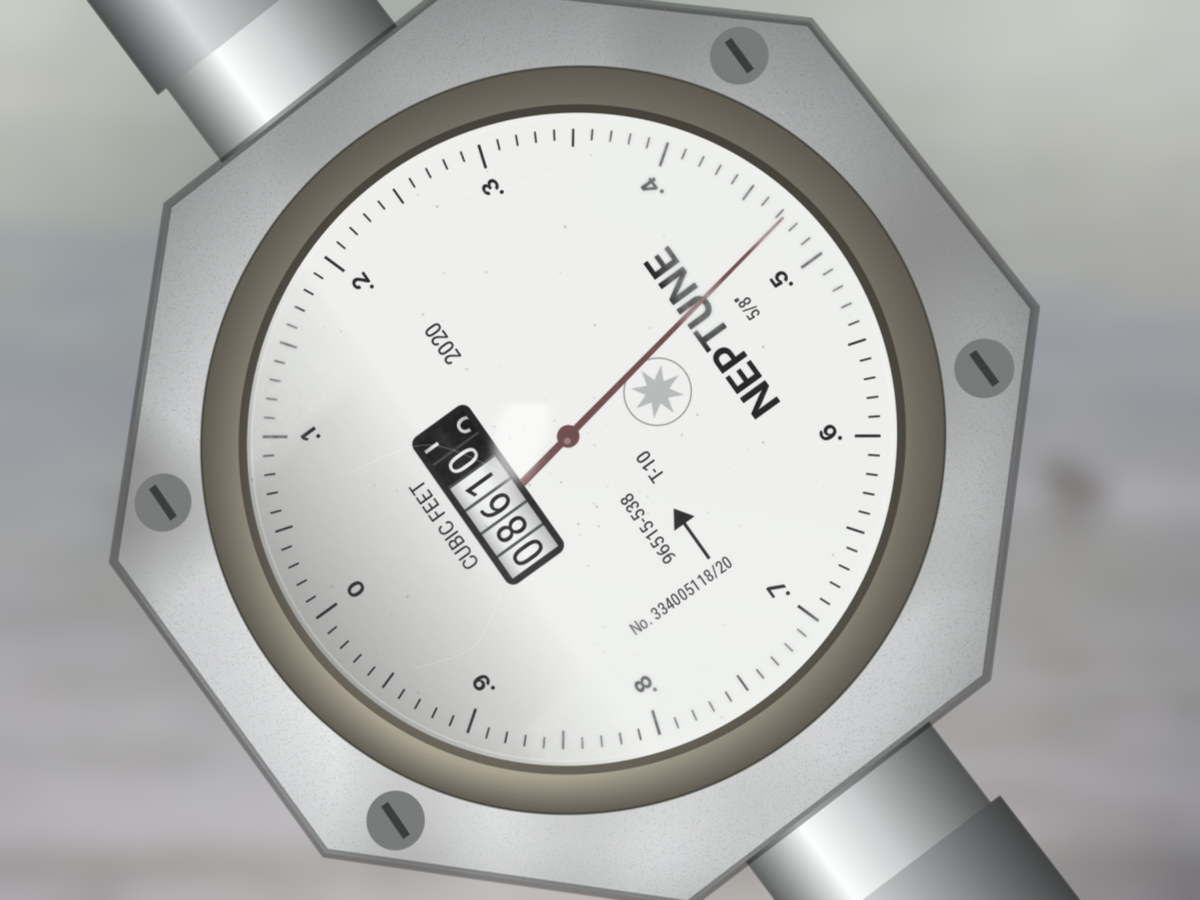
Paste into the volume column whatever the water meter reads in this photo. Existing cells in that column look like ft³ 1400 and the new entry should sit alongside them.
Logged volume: ft³ 86101.47
